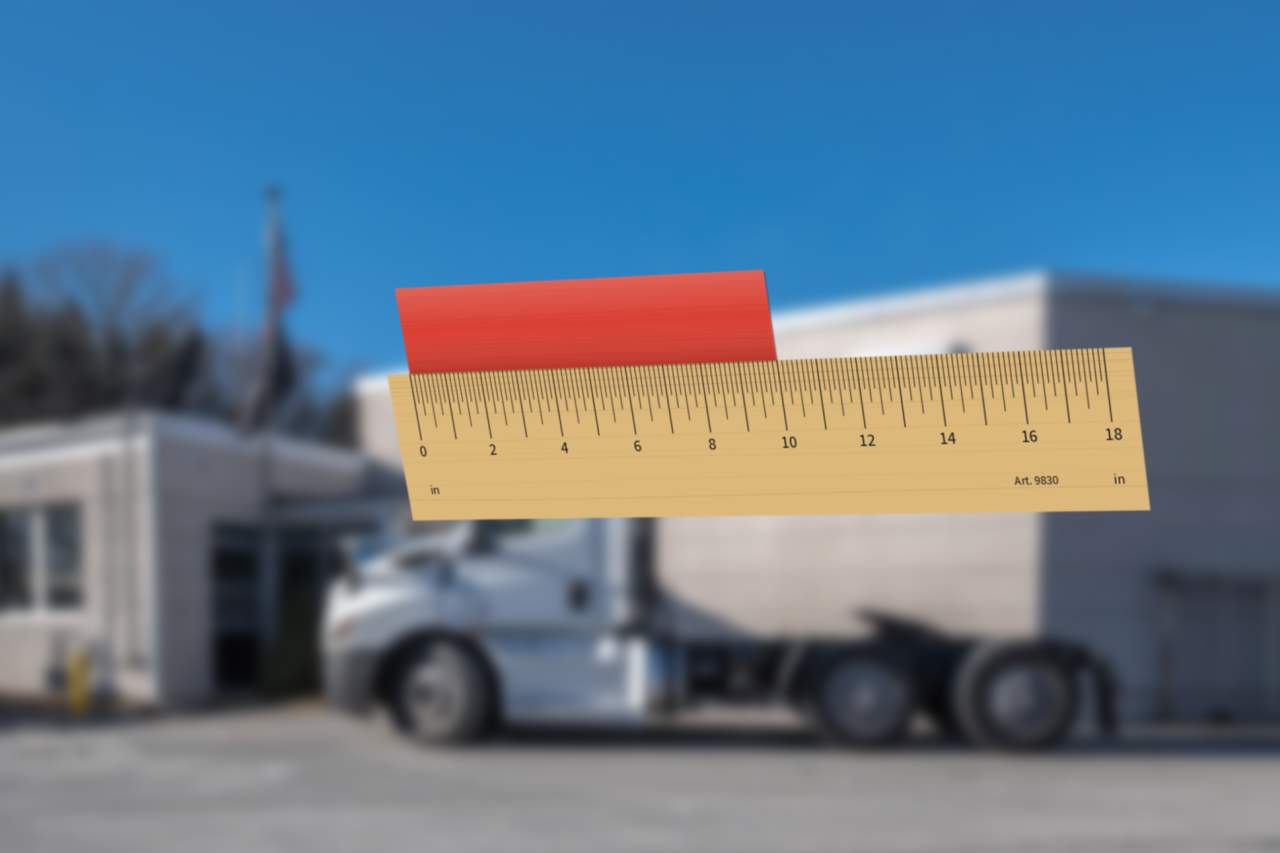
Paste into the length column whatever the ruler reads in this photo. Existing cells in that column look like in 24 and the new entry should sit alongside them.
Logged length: in 10
